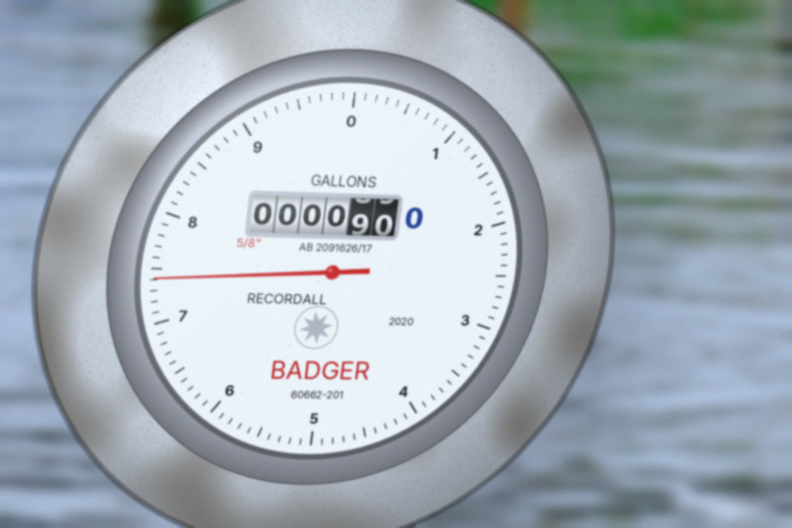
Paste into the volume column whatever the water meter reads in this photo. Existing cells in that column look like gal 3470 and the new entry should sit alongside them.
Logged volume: gal 897.4
